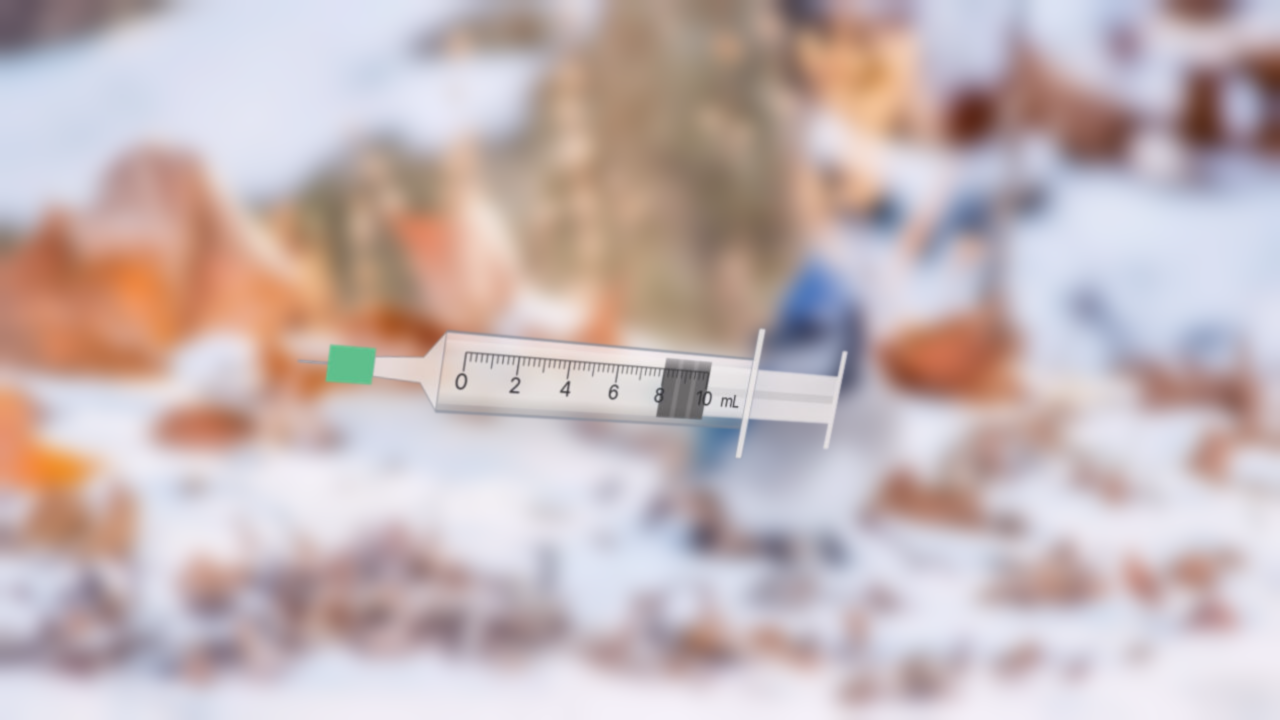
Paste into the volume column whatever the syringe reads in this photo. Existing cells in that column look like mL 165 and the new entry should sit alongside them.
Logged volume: mL 8
